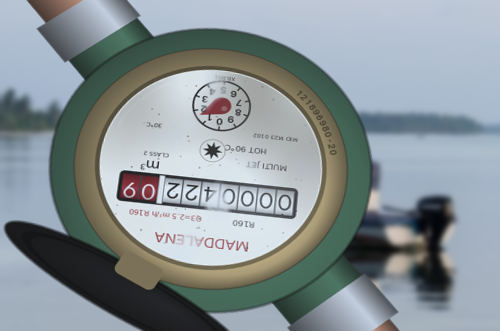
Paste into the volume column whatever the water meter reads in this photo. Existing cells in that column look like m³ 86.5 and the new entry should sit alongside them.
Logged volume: m³ 422.091
